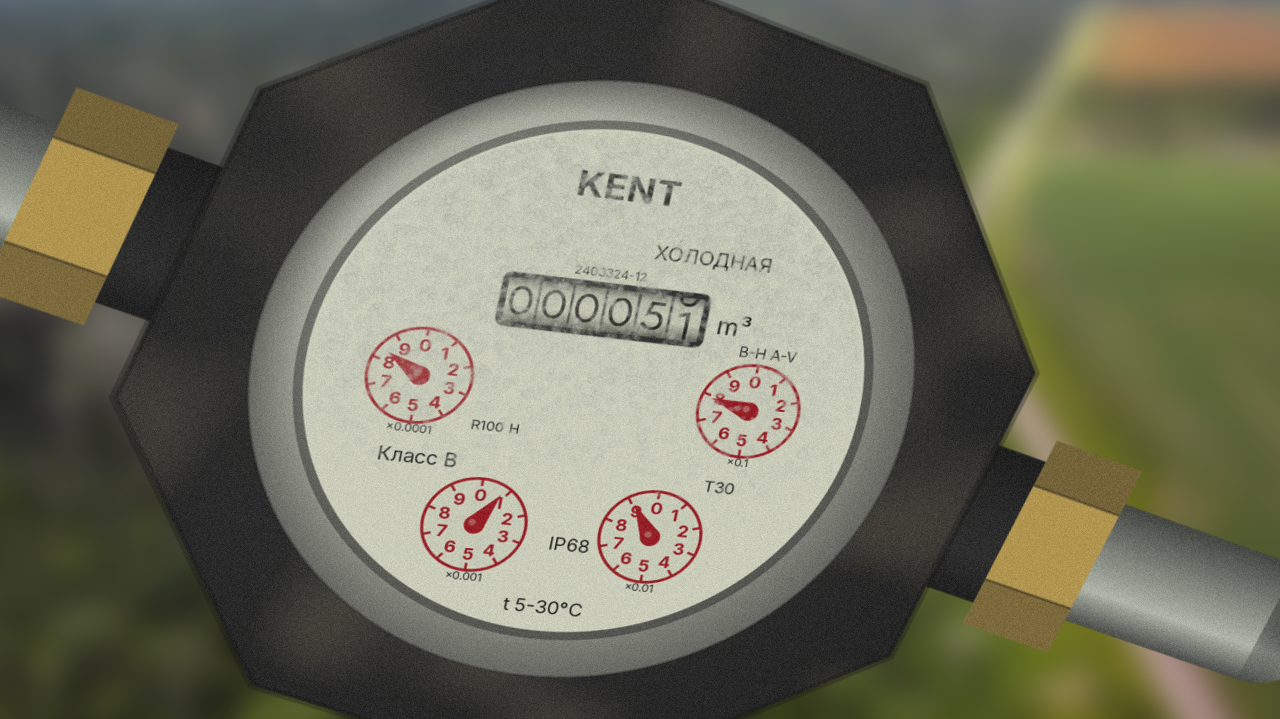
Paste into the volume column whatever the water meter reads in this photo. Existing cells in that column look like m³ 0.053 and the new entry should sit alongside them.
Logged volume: m³ 50.7908
